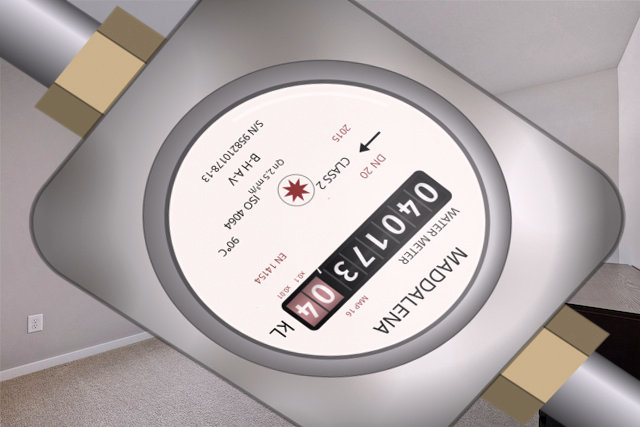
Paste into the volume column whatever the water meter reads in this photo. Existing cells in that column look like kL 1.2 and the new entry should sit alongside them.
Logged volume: kL 40173.04
